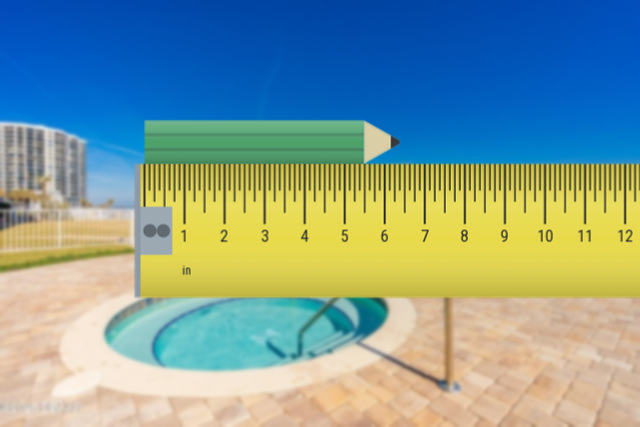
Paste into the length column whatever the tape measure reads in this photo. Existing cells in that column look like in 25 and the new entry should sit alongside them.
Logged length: in 6.375
